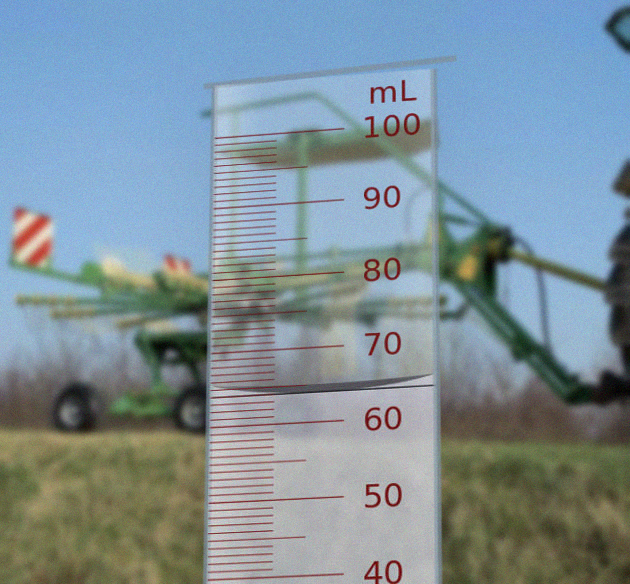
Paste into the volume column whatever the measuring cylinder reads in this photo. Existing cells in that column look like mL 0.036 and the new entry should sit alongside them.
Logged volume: mL 64
